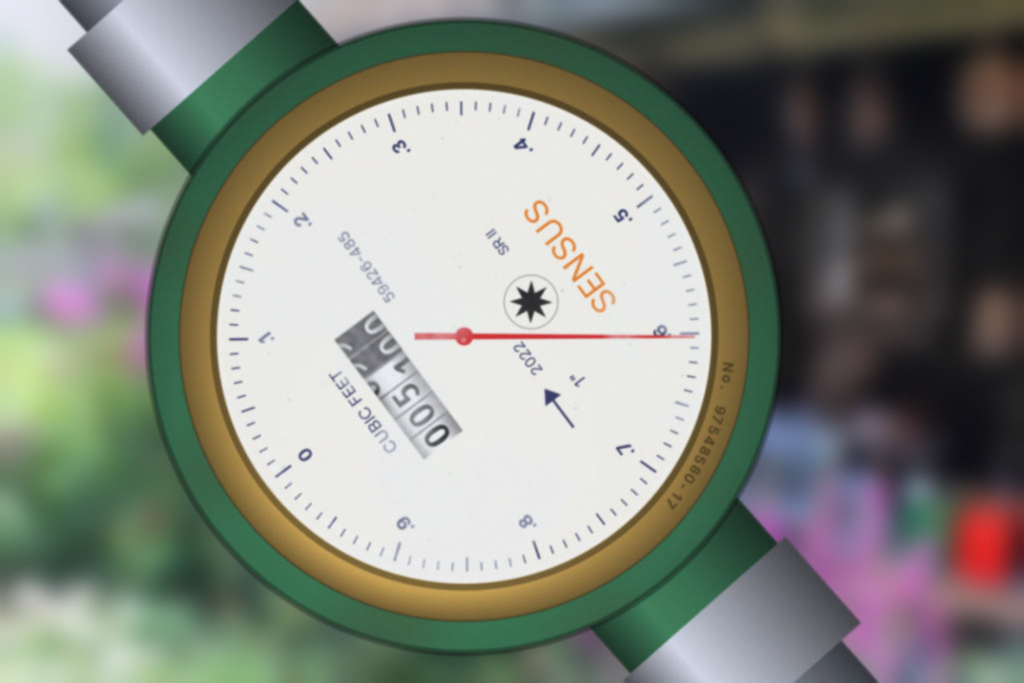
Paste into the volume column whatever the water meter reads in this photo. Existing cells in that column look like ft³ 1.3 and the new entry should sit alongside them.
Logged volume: ft³ 5099.60
